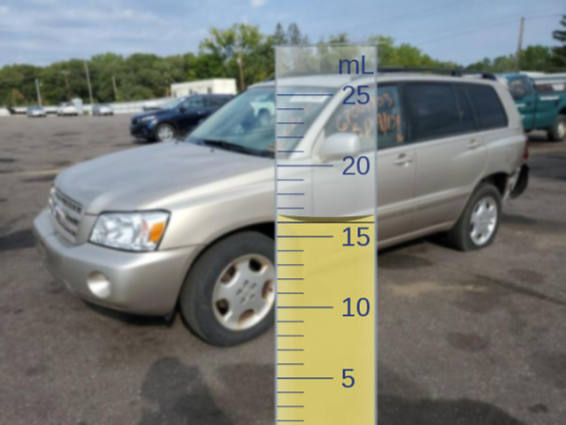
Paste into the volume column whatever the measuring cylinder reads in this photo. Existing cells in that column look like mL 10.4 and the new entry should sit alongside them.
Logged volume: mL 16
